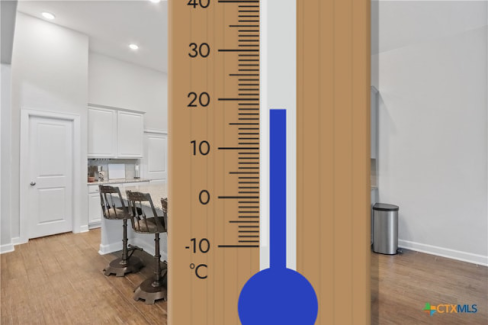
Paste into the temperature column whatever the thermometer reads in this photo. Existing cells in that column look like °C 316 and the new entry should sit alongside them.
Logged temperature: °C 18
